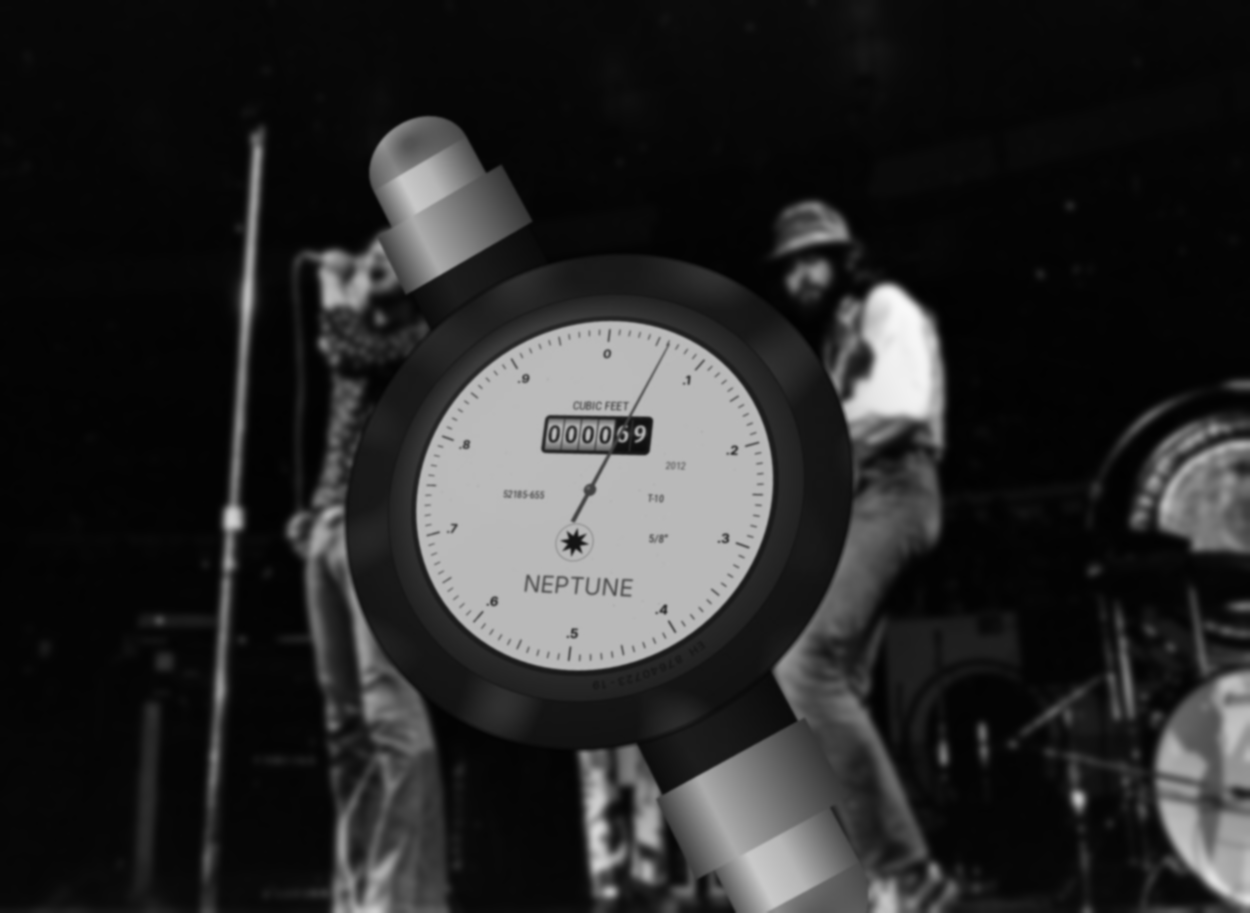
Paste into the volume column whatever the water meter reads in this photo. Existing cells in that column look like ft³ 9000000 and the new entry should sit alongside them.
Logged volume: ft³ 69.06
